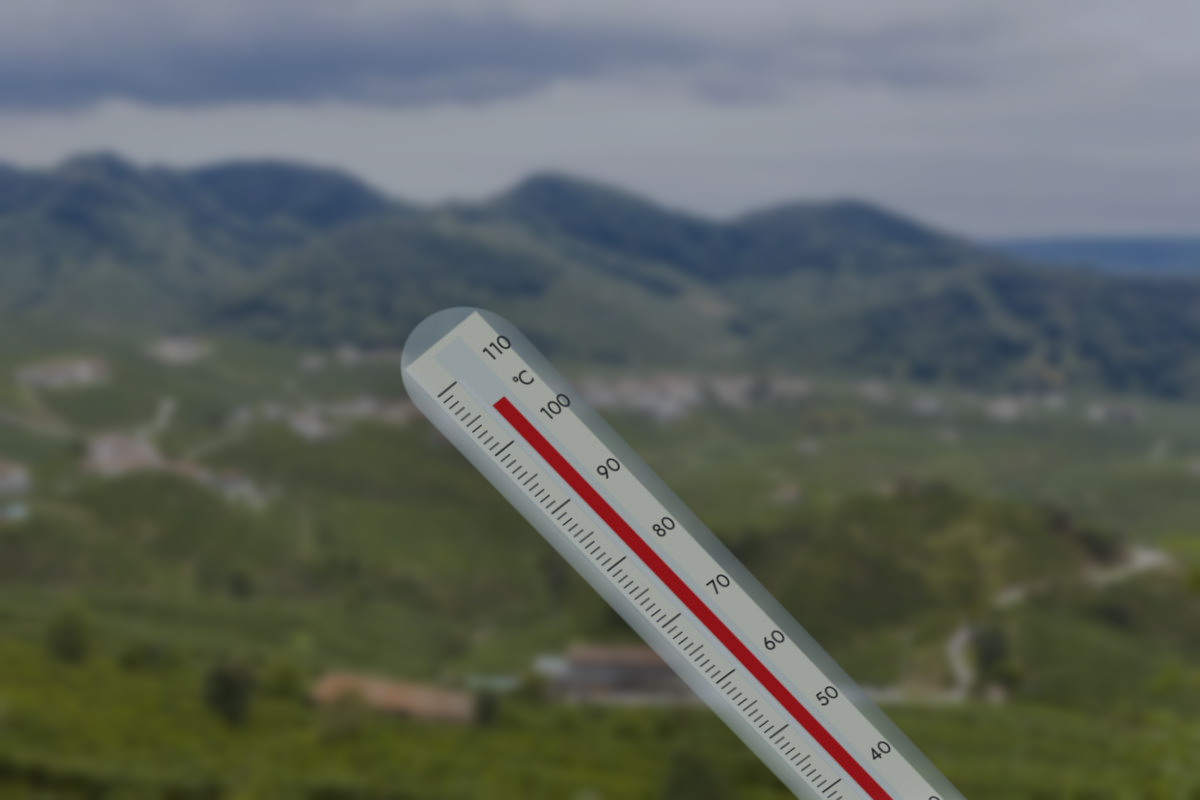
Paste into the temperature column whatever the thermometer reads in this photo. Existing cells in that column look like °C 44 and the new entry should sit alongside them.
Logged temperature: °C 105
